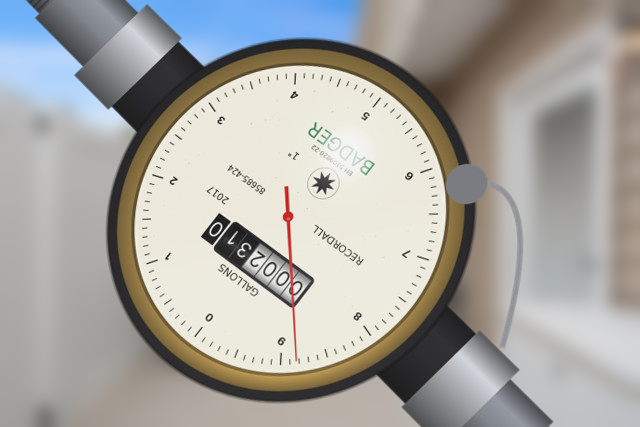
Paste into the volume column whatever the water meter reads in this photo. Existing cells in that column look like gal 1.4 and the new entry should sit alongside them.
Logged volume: gal 2308.8
